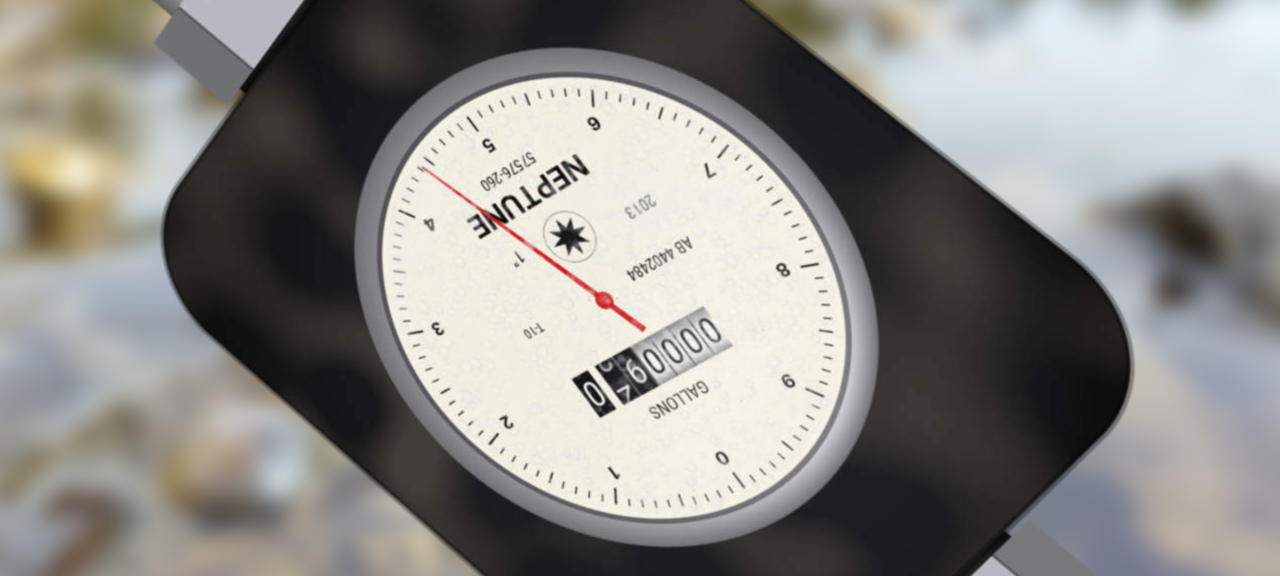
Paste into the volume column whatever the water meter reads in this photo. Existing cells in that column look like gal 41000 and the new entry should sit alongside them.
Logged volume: gal 924.4
